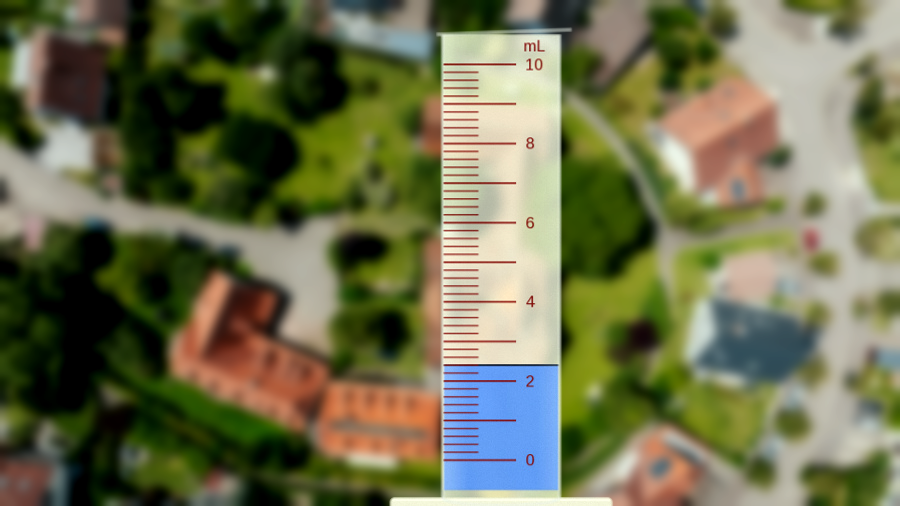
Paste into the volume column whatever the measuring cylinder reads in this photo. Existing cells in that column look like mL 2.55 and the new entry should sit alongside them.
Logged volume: mL 2.4
